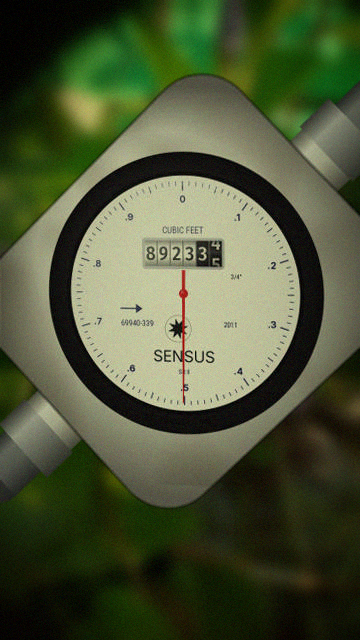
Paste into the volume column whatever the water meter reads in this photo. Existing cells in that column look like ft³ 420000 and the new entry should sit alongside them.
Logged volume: ft³ 892334.50
